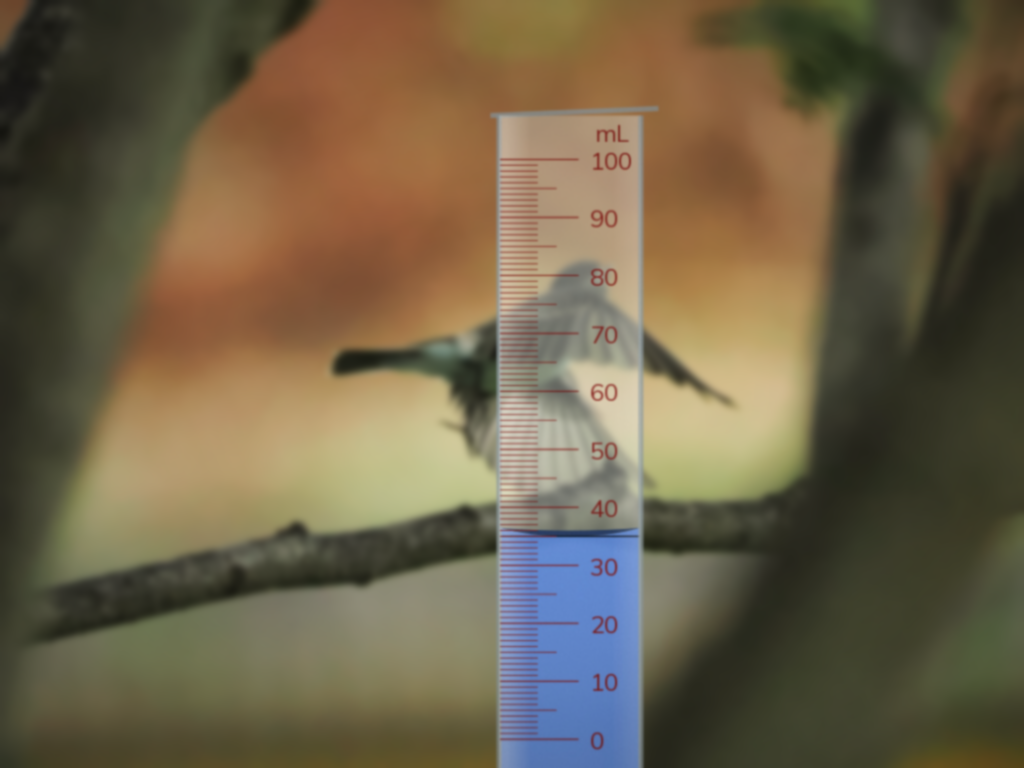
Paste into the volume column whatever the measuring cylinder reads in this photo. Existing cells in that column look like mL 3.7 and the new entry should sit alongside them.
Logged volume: mL 35
